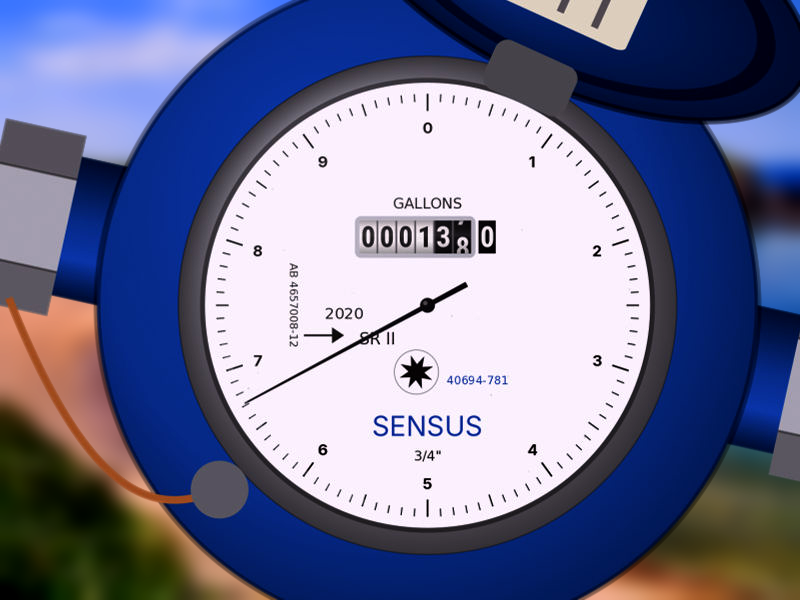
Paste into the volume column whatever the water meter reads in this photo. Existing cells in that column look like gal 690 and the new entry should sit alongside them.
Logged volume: gal 1376.7
